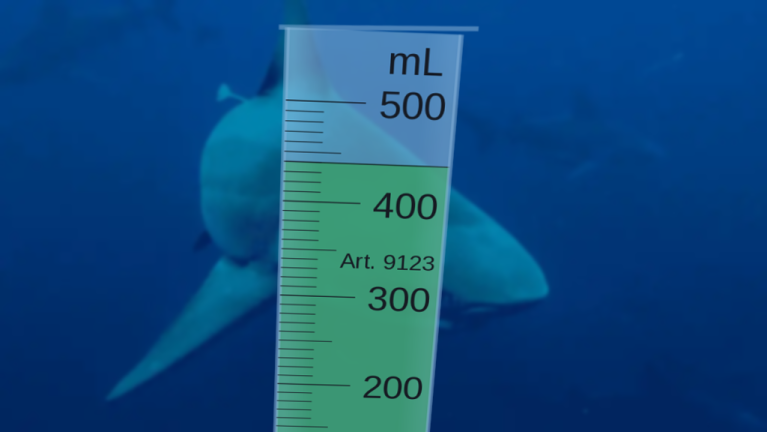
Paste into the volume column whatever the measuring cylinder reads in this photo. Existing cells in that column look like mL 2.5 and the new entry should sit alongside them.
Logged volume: mL 440
